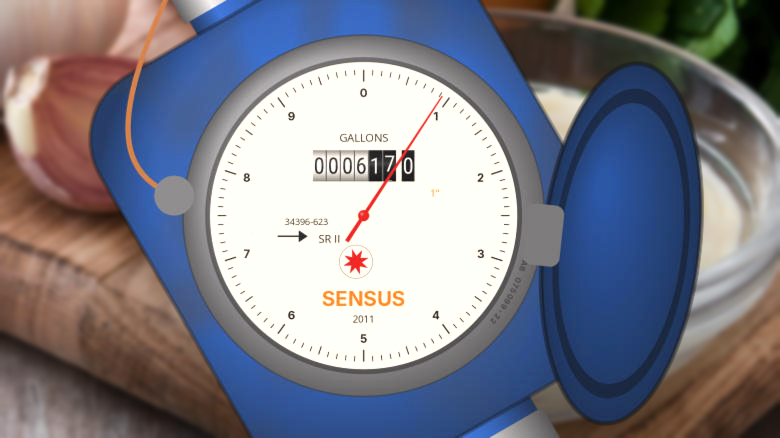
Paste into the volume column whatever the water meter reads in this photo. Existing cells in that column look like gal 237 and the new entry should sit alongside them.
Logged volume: gal 6170.9
